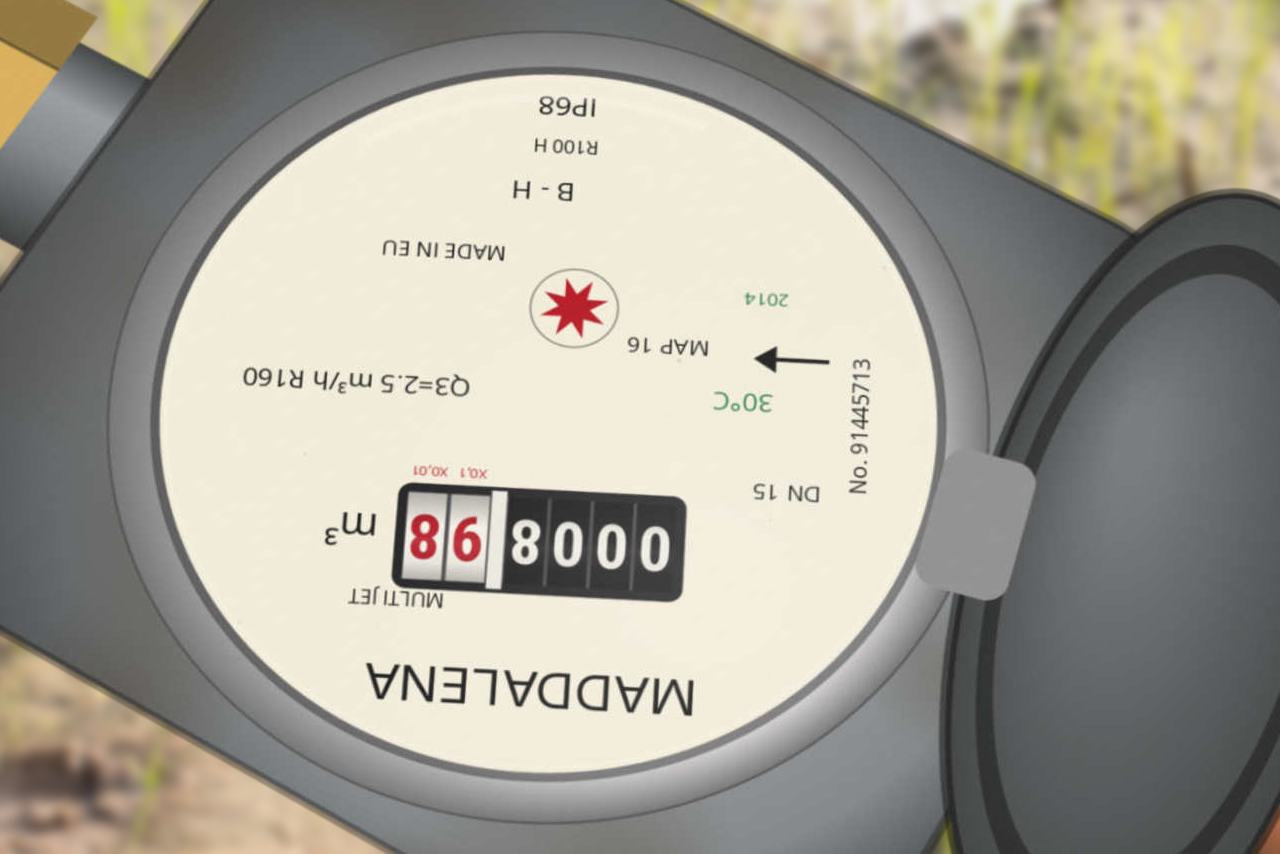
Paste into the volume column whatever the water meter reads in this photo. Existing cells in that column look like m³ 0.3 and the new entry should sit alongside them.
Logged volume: m³ 8.98
